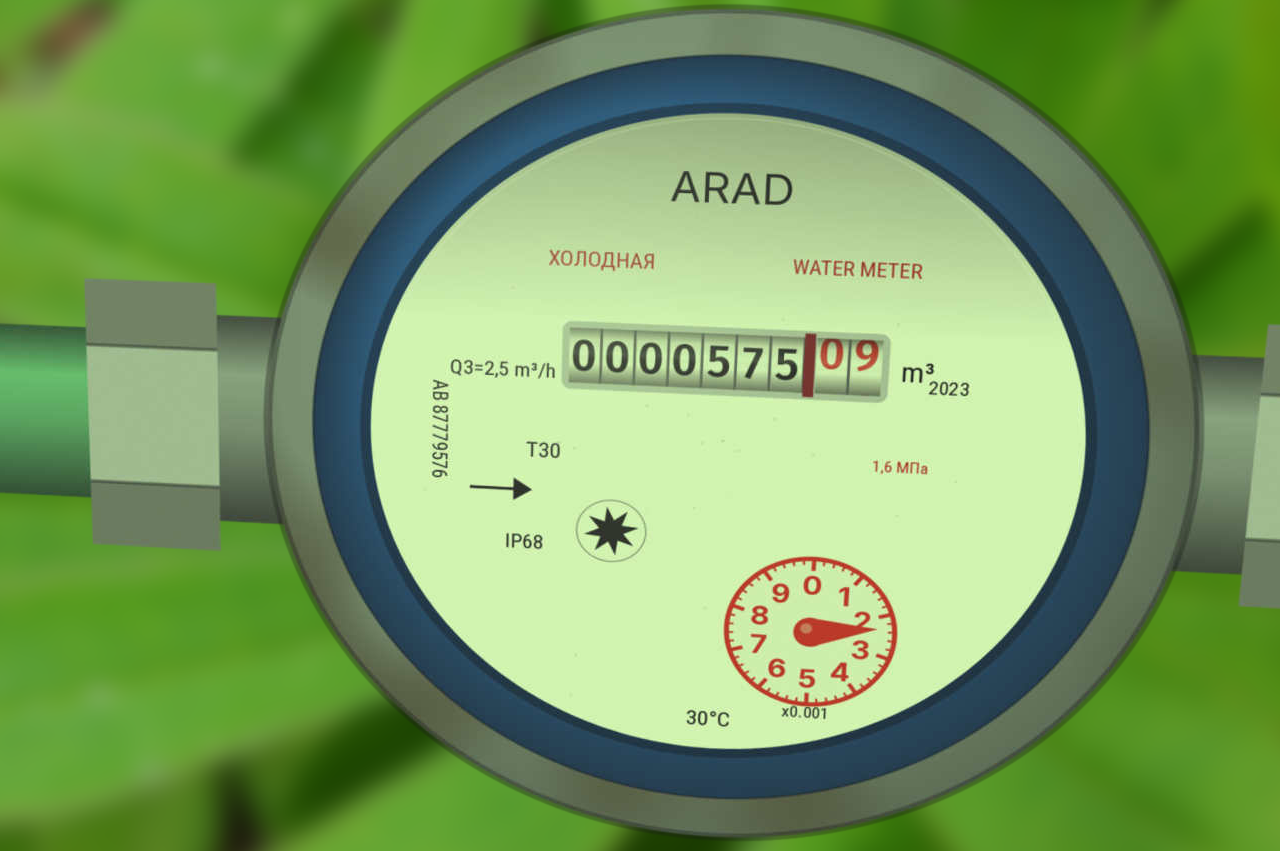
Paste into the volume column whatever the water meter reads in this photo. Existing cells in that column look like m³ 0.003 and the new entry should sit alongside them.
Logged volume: m³ 575.092
